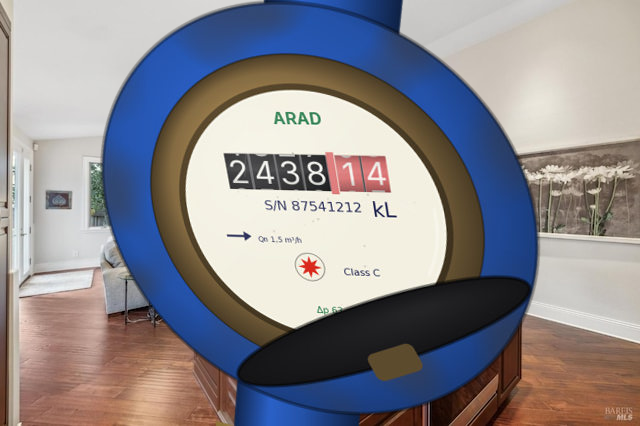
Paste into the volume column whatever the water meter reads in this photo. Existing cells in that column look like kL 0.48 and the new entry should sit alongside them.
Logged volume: kL 2438.14
